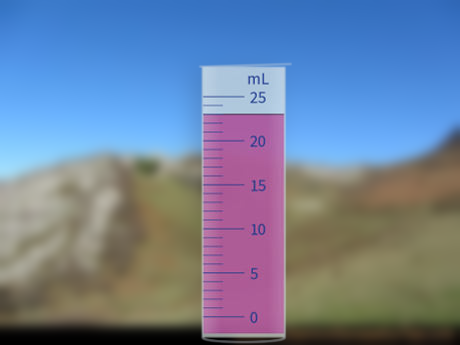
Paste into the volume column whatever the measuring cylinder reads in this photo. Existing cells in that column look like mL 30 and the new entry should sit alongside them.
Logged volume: mL 23
